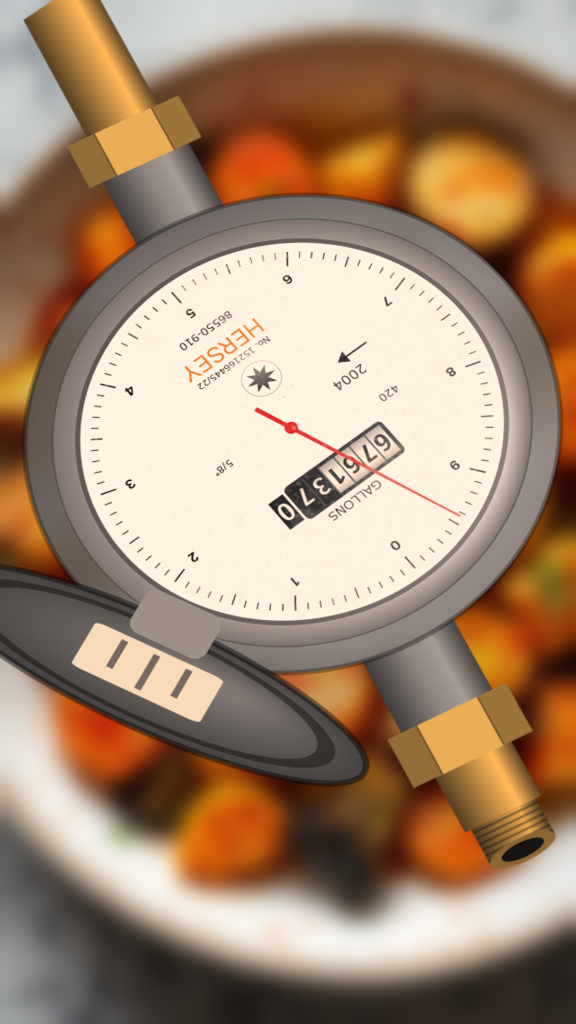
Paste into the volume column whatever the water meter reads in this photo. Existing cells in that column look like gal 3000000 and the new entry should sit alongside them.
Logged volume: gal 6761369.4
